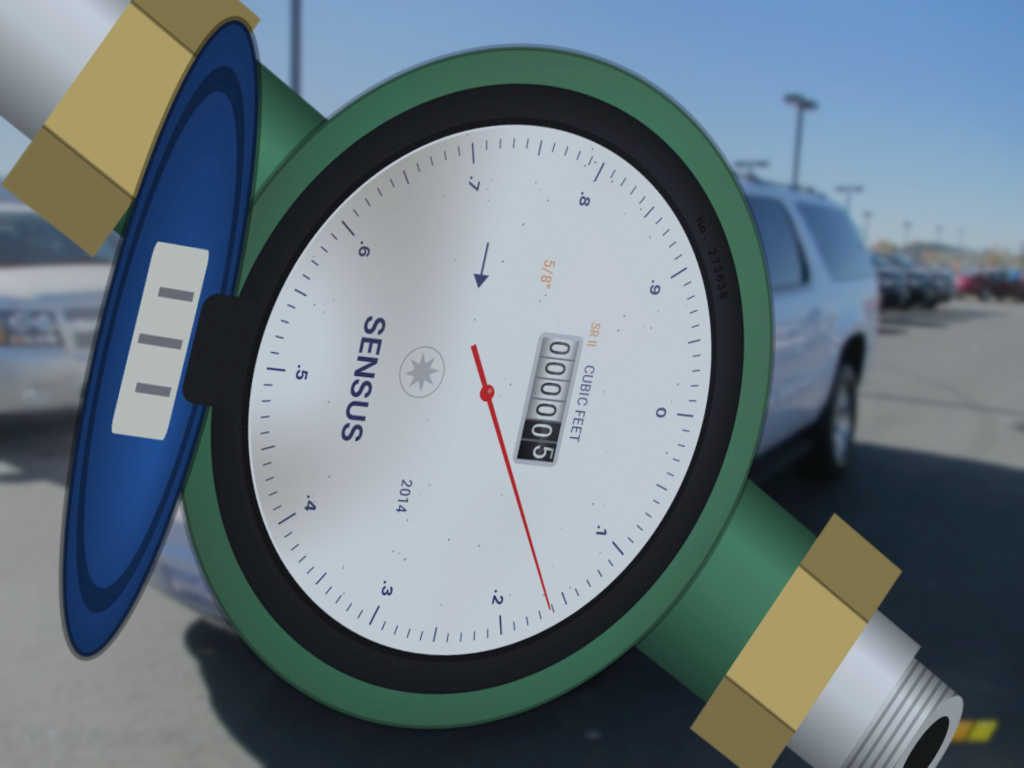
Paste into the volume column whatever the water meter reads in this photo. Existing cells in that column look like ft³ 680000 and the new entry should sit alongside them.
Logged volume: ft³ 5.16
